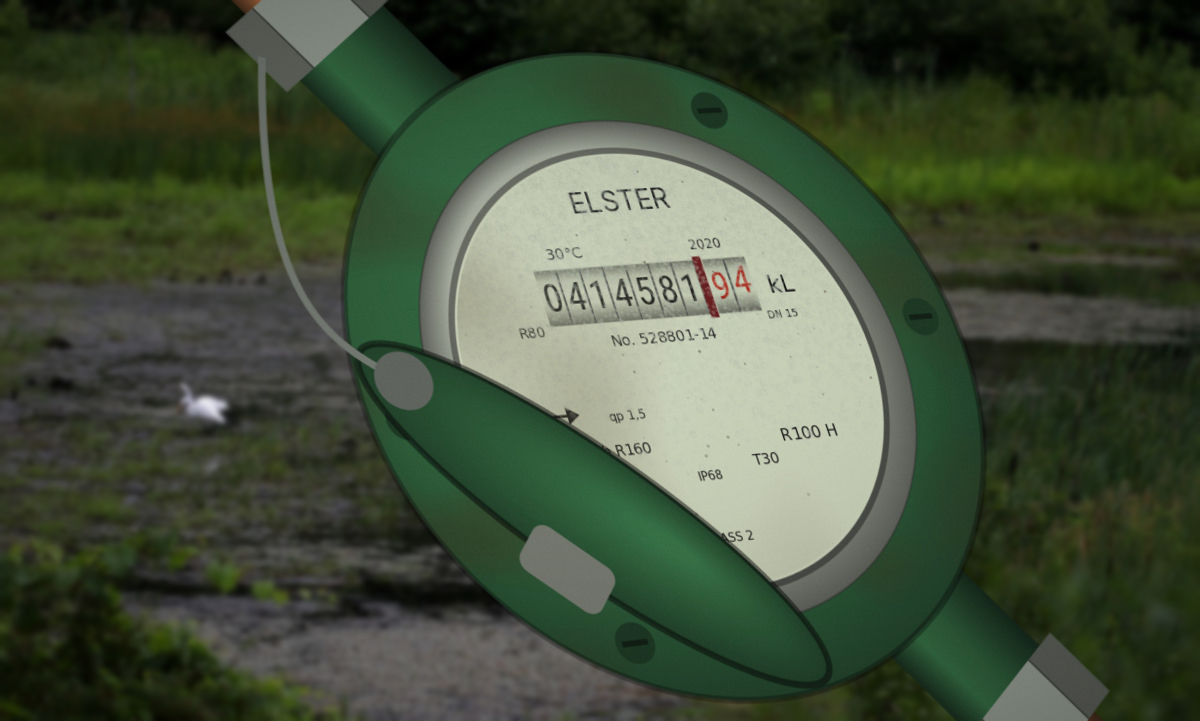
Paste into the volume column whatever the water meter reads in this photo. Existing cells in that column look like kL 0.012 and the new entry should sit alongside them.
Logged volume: kL 414581.94
